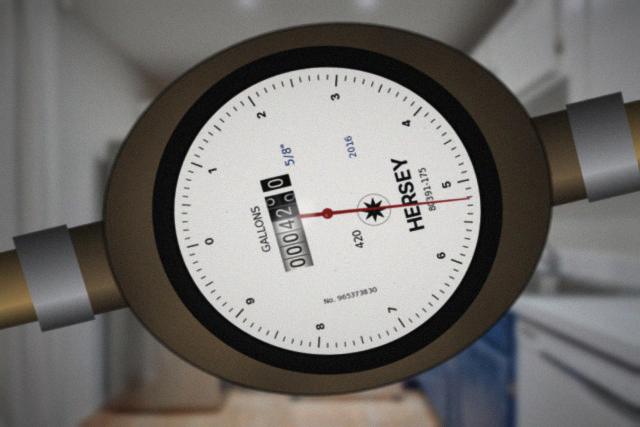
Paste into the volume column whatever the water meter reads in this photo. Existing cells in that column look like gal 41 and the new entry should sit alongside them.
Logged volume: gal 4285.2
